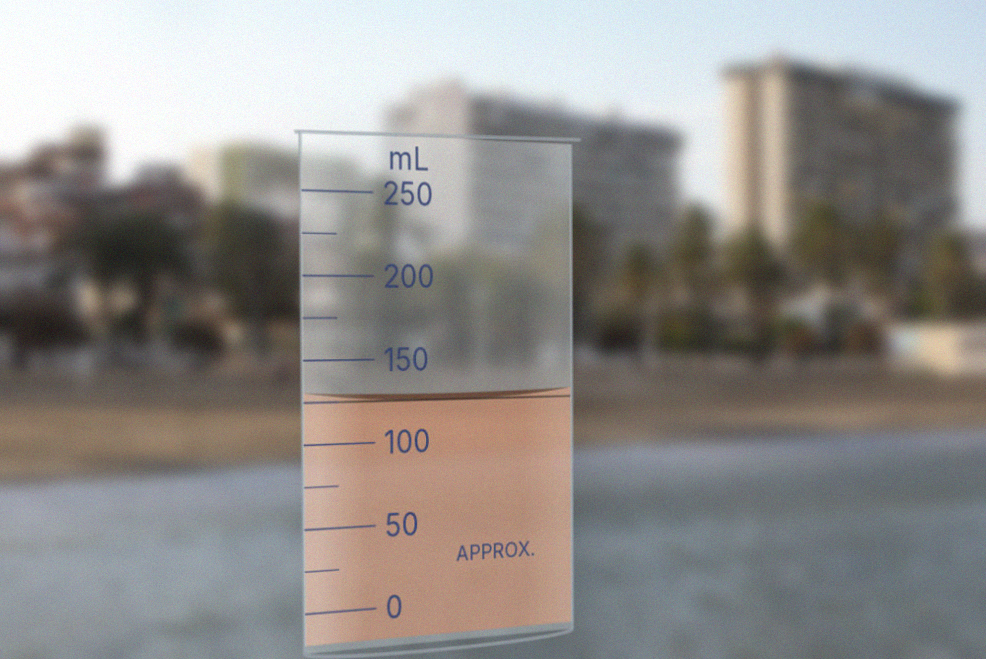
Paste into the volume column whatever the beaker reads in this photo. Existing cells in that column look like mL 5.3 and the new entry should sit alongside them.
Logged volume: mL 125
